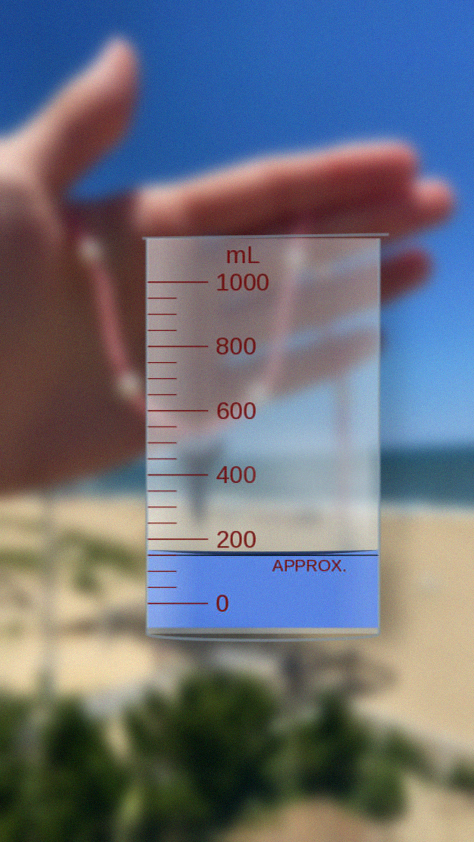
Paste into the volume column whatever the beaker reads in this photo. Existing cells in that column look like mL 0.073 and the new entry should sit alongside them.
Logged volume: mL 150
